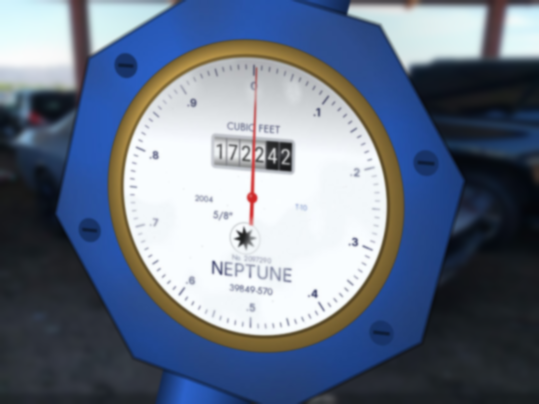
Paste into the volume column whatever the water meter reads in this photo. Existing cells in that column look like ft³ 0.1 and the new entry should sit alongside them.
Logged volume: ft³ 172242.00
